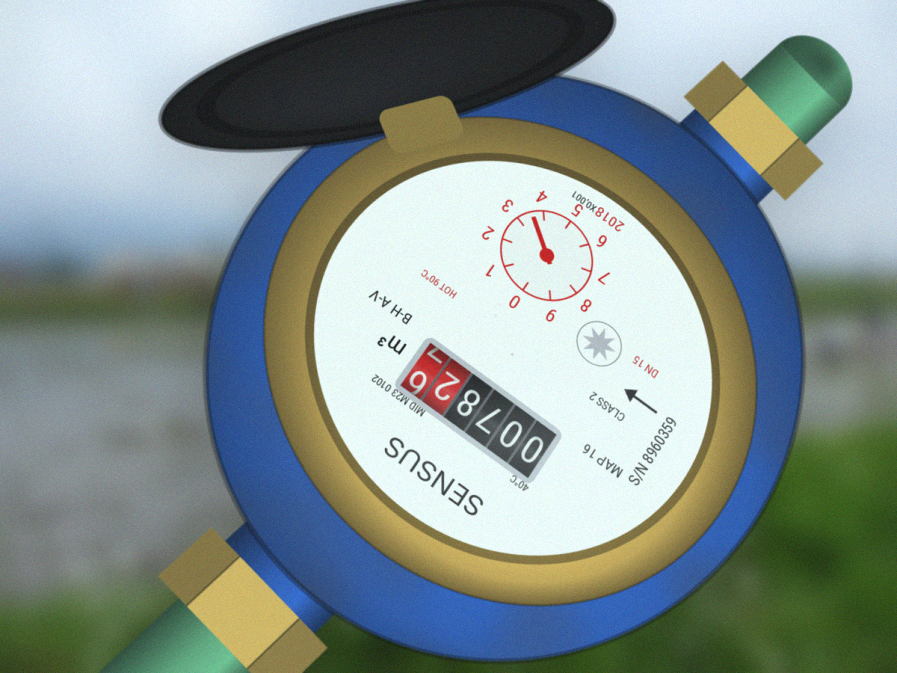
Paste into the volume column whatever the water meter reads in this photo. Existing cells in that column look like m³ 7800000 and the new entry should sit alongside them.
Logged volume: m³ 78.263
